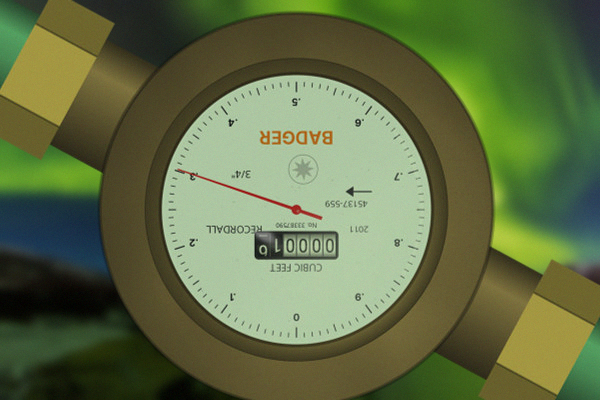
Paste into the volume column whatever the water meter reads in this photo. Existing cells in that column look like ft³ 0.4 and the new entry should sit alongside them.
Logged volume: ft³ 16.30
